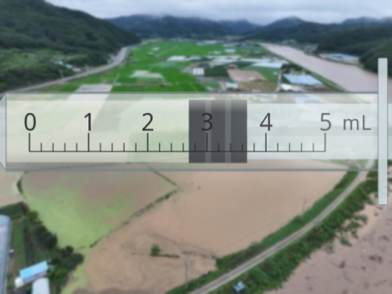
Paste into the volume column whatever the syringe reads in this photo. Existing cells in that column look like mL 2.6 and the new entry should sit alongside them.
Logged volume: mL 2.7
